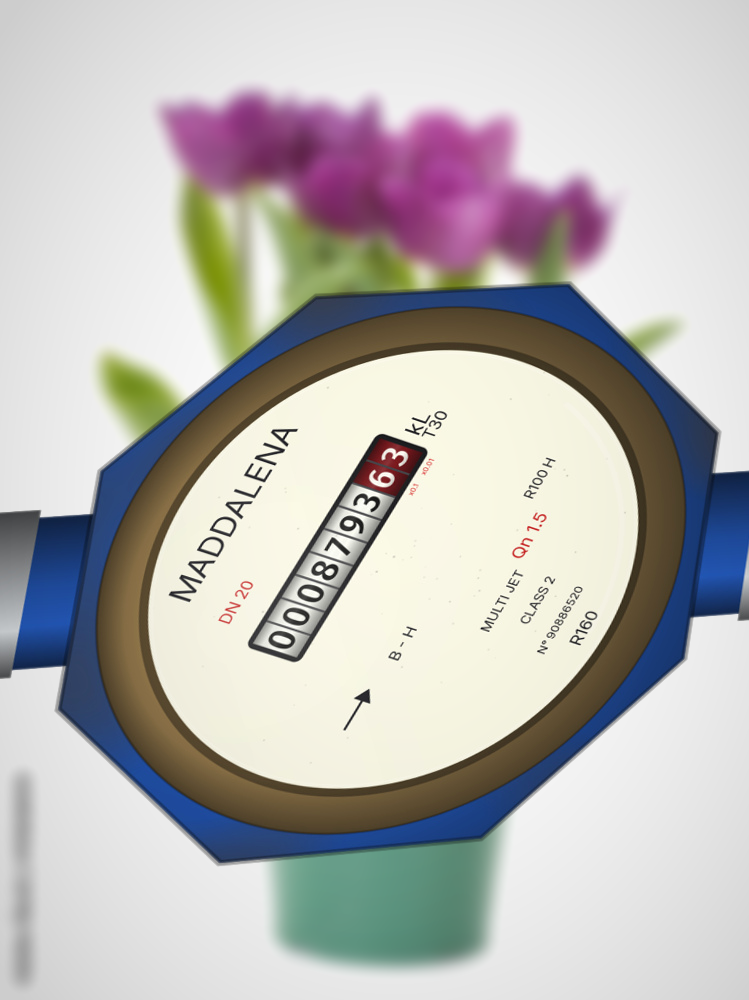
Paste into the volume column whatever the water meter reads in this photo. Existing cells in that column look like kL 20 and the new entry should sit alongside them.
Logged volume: kL 8793.63
